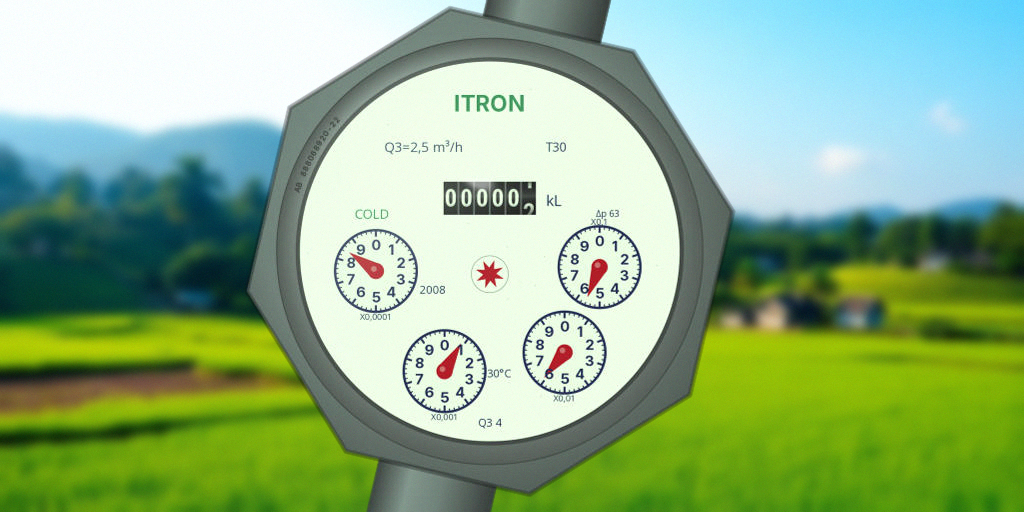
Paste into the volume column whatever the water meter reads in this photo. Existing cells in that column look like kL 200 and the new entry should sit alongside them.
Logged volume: kL 1.5608
